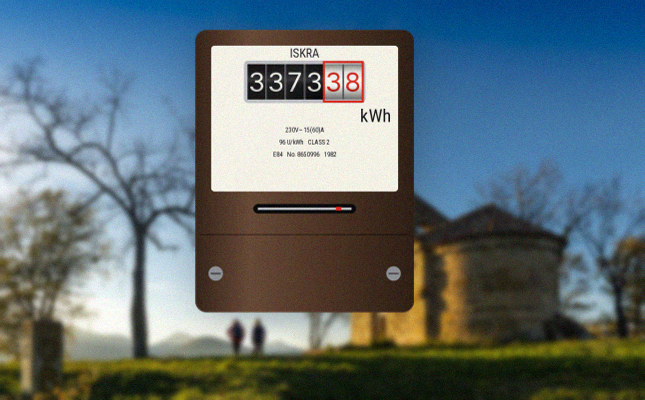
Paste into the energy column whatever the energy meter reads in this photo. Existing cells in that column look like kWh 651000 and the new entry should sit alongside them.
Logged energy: kWh 3373.38
